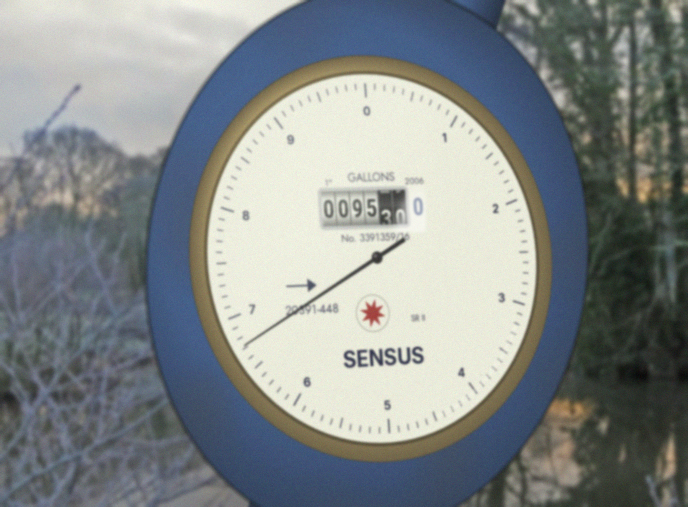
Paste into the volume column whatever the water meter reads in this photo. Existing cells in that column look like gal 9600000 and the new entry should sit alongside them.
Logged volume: gal 95296.7
